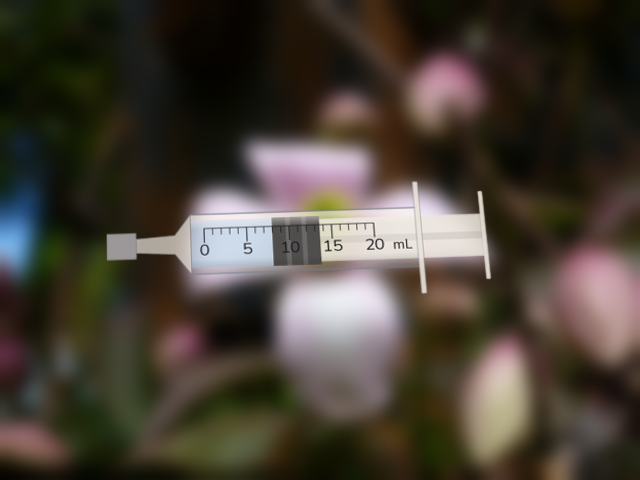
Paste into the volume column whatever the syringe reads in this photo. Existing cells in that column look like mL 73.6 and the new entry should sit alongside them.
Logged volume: mL 8
